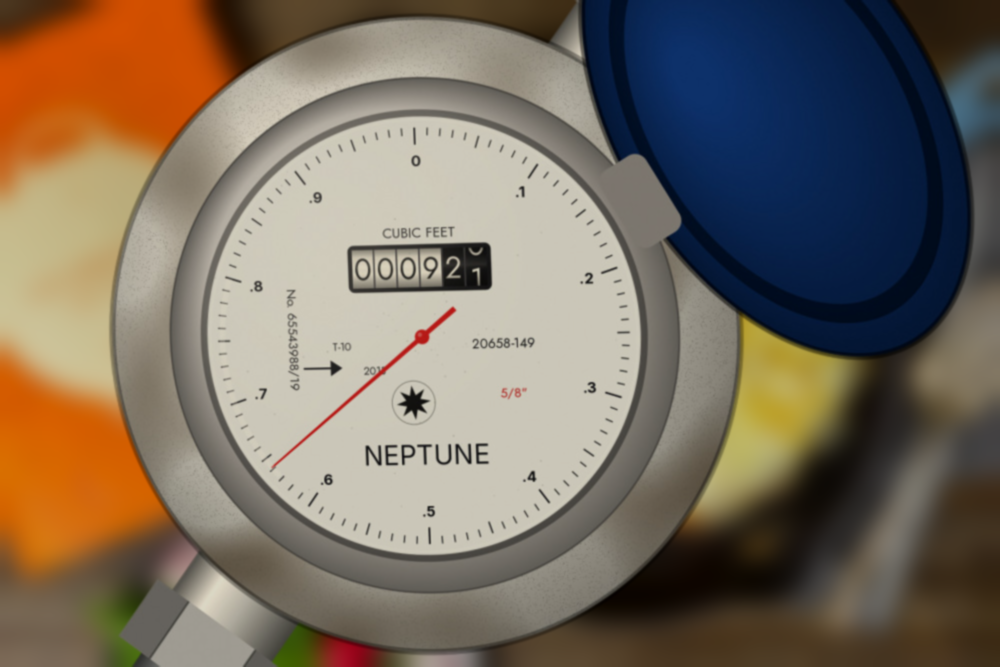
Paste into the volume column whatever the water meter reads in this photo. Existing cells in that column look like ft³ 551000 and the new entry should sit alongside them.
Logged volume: ft³ 920.64
